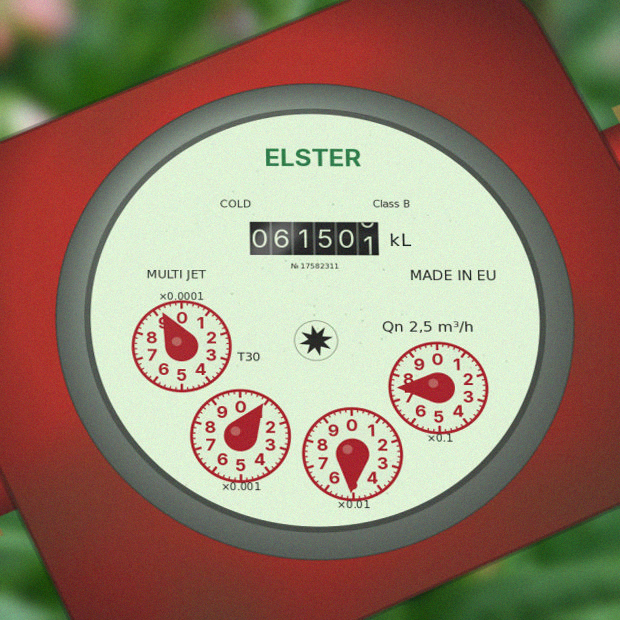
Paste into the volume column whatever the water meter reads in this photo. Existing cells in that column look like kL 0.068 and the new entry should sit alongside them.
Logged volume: kL 61500.7509
